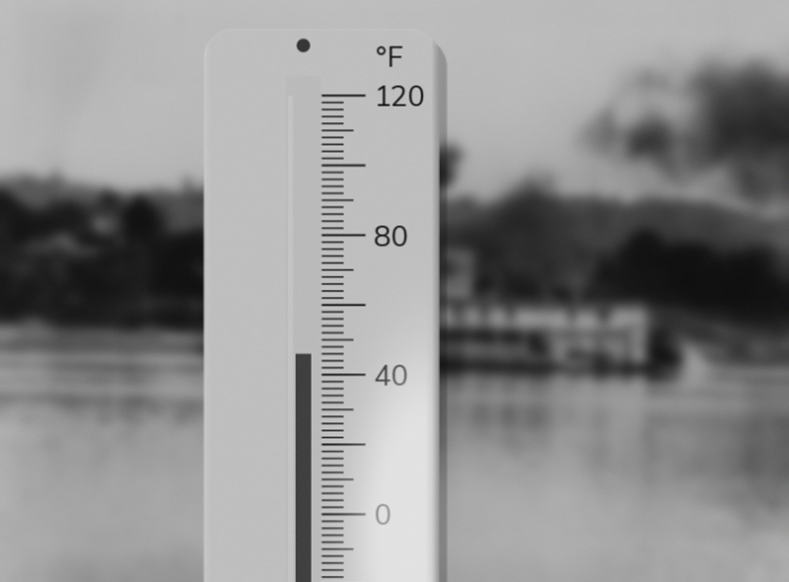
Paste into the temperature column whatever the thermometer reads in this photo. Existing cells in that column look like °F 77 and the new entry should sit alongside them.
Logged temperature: °F 46
